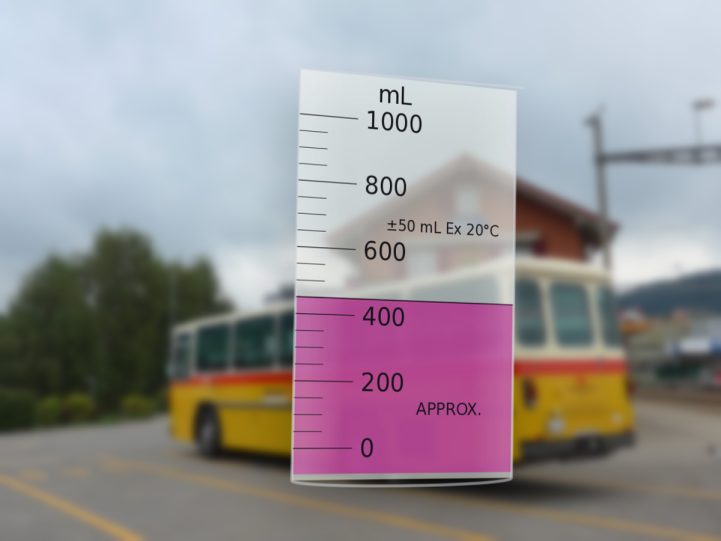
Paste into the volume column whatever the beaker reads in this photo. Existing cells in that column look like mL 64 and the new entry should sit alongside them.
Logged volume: mL 450
